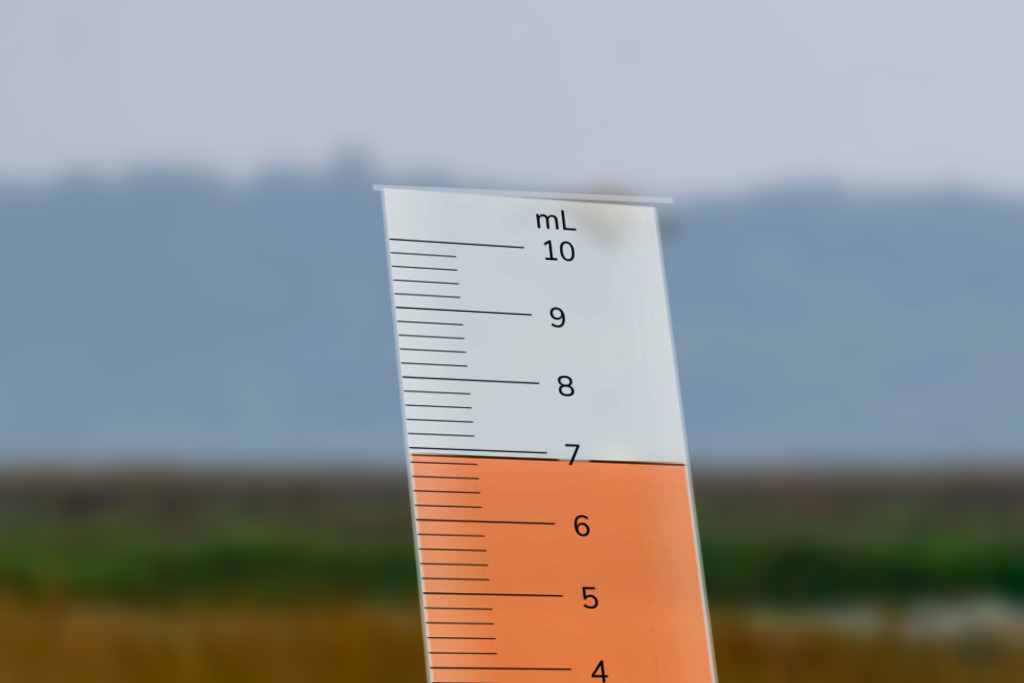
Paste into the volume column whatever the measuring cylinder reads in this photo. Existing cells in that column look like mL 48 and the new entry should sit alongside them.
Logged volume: mL 6.9
